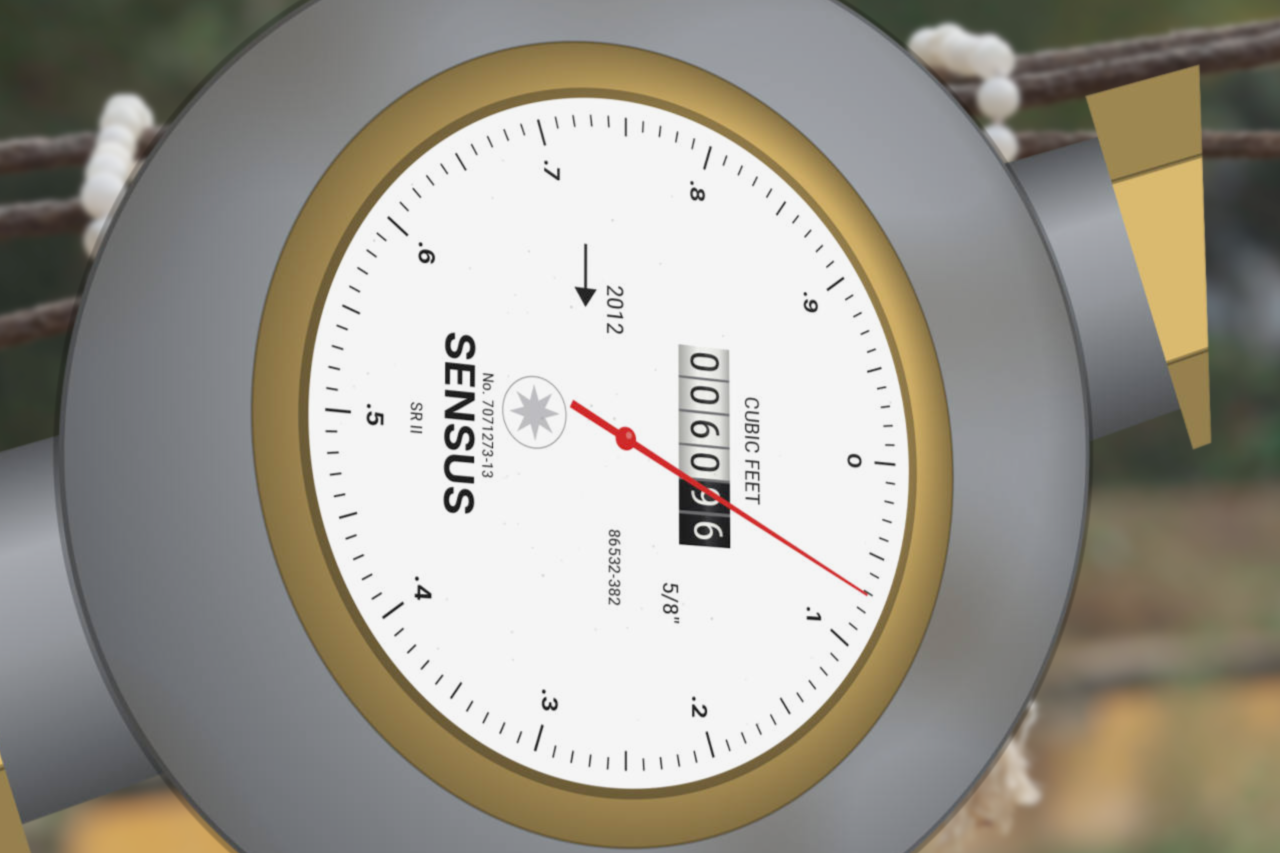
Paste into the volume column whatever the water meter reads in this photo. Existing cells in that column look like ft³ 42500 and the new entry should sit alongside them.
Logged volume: ft³ 6096.07
